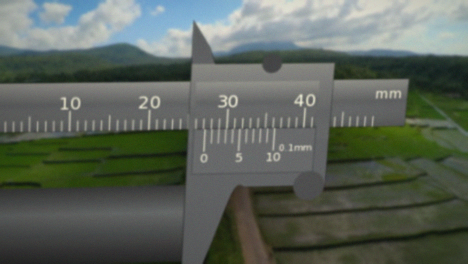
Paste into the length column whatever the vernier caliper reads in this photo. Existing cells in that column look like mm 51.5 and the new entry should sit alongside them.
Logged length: mm 27.2
